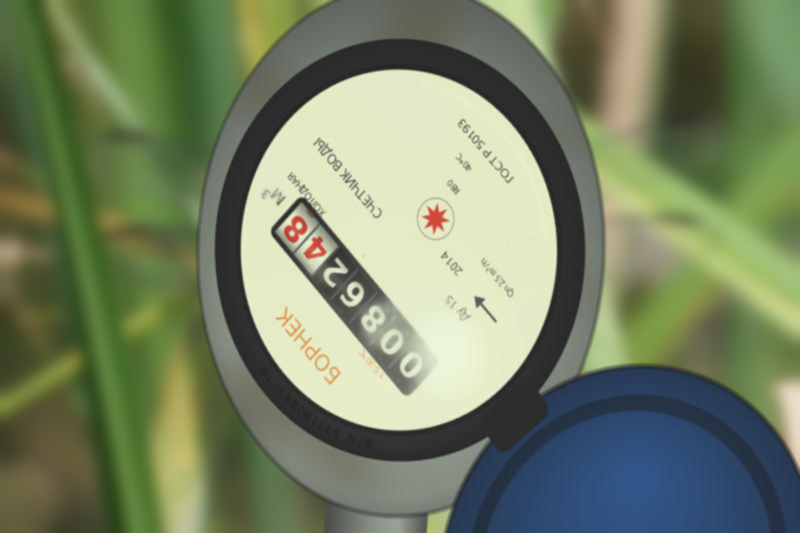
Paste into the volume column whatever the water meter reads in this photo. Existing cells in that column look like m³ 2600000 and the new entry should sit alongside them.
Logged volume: m³ 862.48
